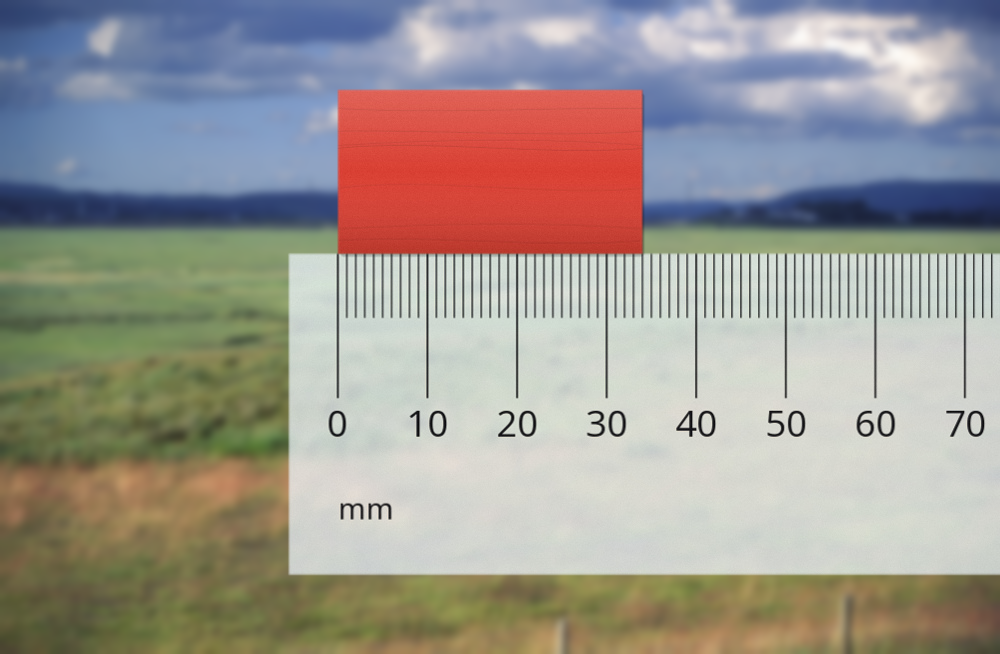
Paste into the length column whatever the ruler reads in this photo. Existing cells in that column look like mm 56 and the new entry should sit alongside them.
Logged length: mm 34
